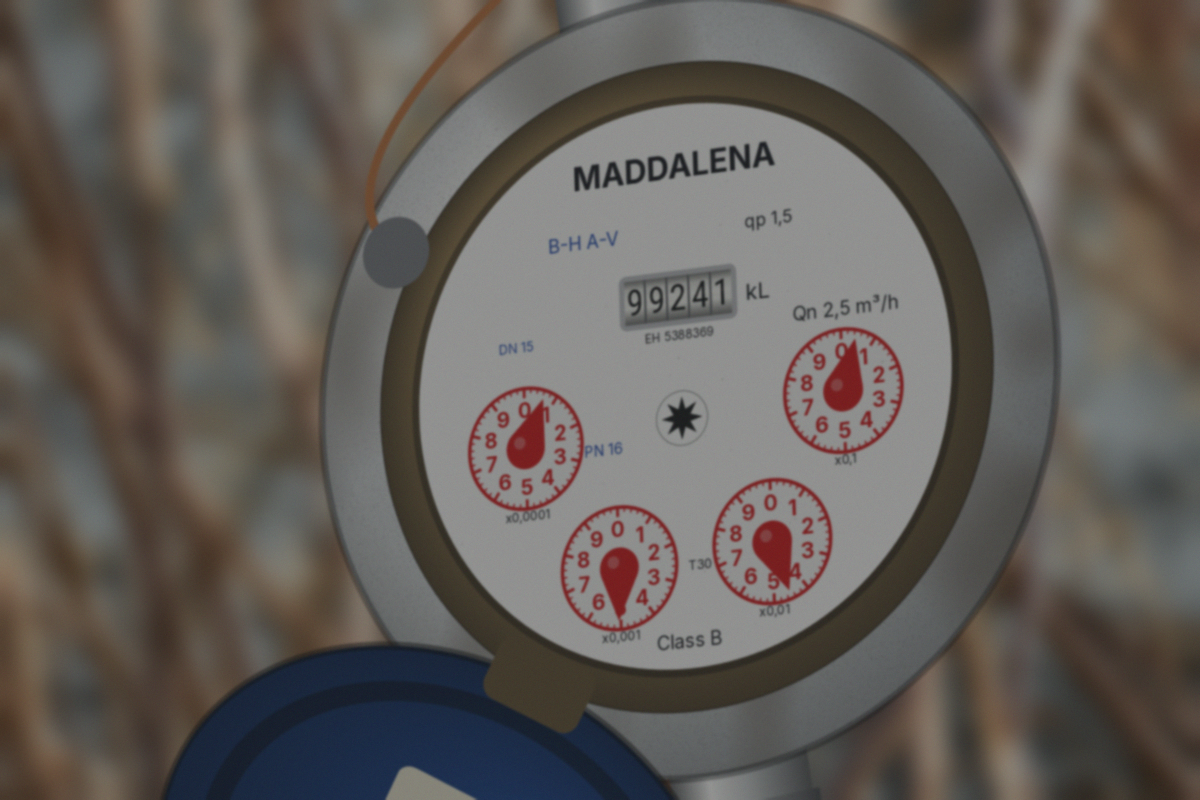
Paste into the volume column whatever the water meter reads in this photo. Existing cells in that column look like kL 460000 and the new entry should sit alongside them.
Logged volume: kL 99241.0450
